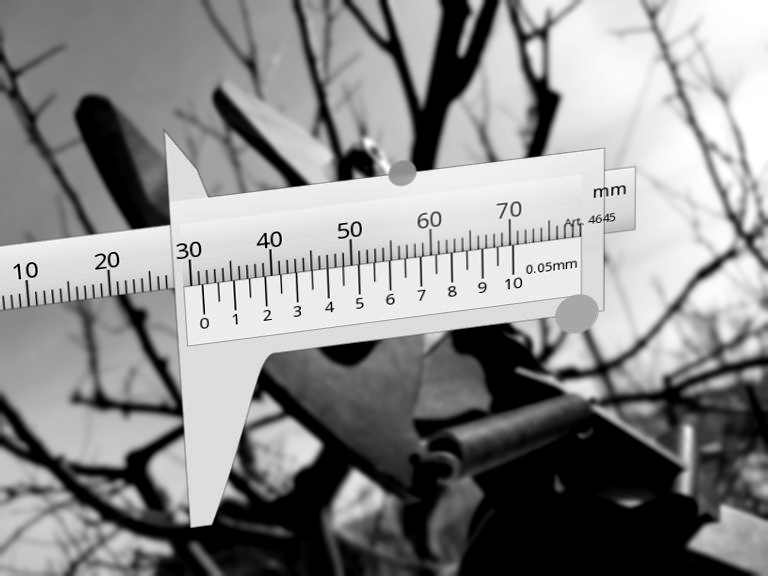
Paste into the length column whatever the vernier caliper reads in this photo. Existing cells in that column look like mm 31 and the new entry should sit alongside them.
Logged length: mm 31.4
